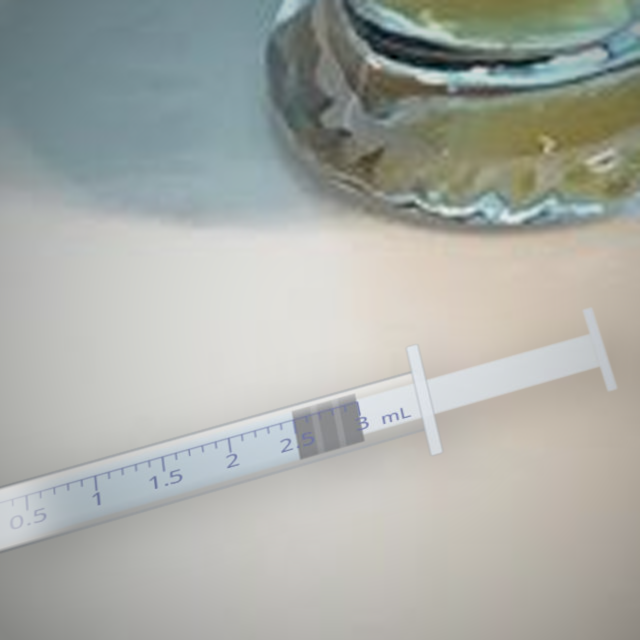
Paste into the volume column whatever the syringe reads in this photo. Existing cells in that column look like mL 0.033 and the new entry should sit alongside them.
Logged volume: mL 2.5
